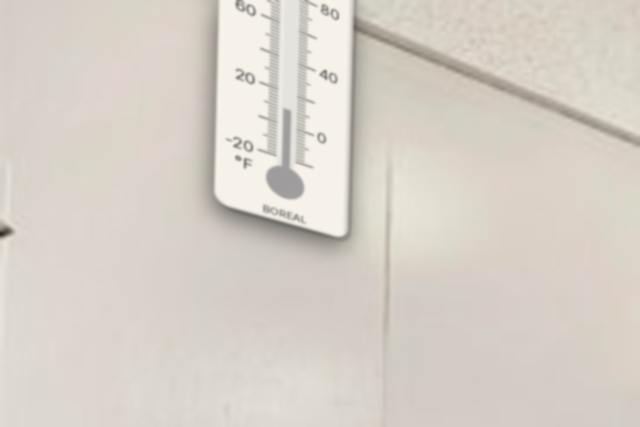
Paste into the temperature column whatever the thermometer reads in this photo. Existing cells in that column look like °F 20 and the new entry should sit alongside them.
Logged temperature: °F 10
